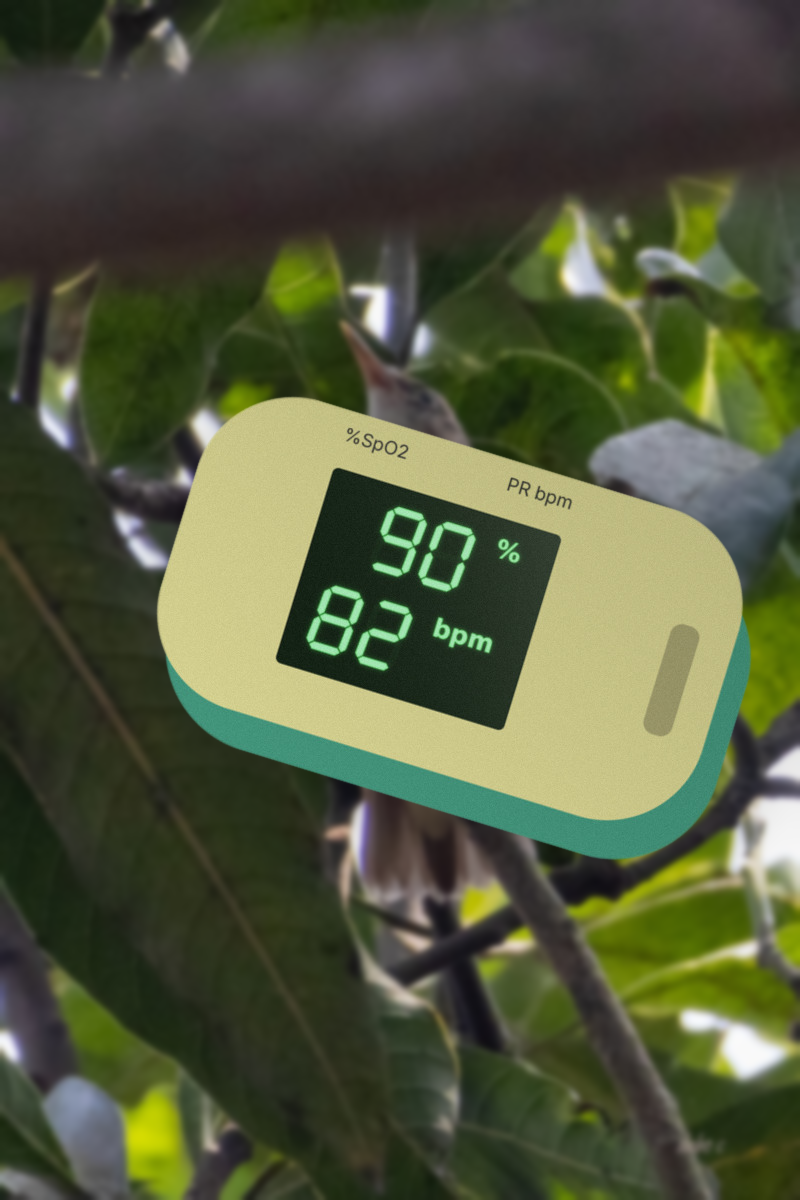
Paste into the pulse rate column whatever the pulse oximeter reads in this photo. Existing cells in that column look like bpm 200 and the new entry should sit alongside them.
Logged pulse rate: bpm 82
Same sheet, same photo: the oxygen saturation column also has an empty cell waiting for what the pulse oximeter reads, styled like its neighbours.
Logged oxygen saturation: % 90
